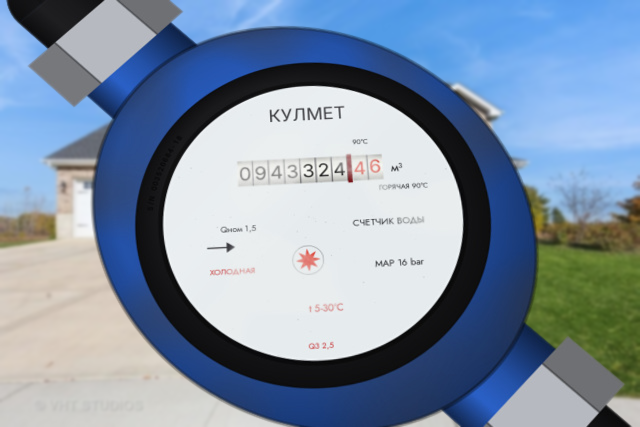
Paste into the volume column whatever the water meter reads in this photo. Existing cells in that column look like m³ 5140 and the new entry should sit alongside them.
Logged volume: m³ 943324.46
